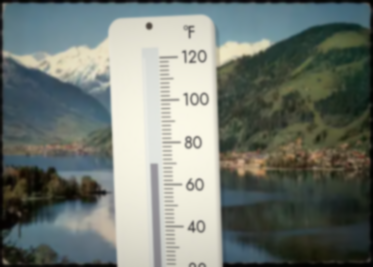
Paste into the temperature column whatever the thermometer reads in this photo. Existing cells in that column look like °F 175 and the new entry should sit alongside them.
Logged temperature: °F 70
